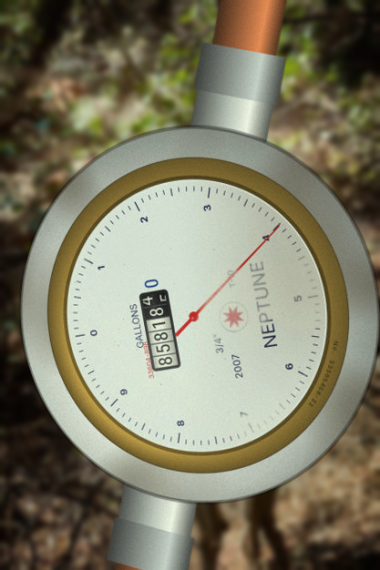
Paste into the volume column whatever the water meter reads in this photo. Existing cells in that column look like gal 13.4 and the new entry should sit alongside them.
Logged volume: gal 8581844.0
